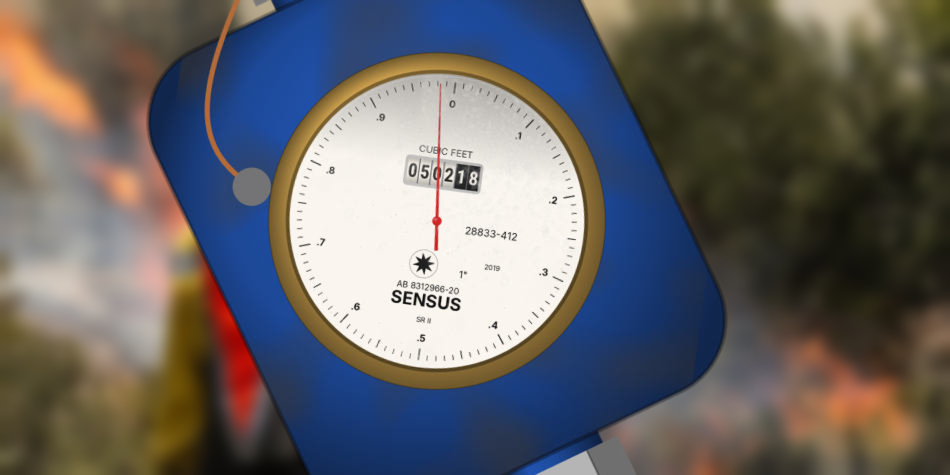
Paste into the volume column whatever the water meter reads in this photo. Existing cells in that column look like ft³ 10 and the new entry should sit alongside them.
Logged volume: ft³ 50217.98
